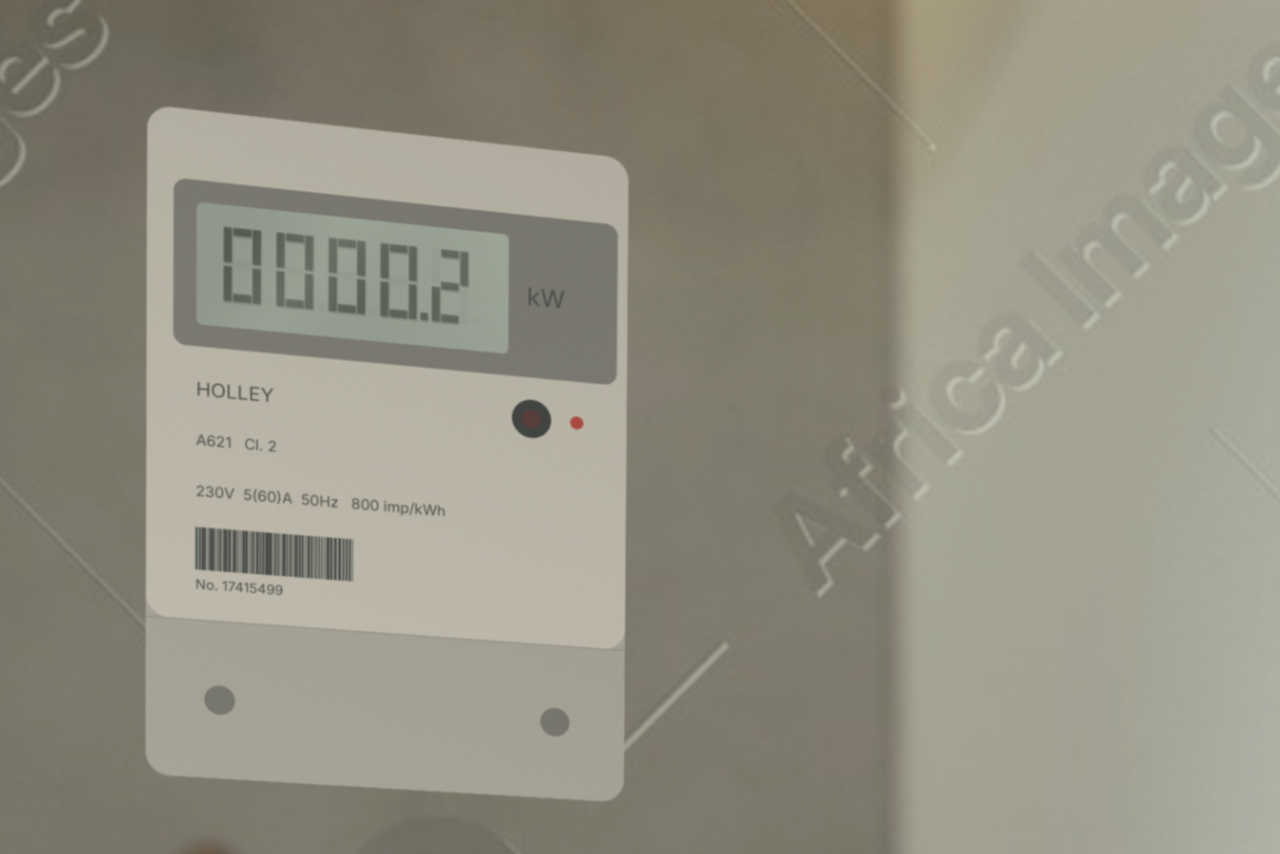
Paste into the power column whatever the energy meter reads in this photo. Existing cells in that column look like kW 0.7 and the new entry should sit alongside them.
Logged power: kW 0.2
